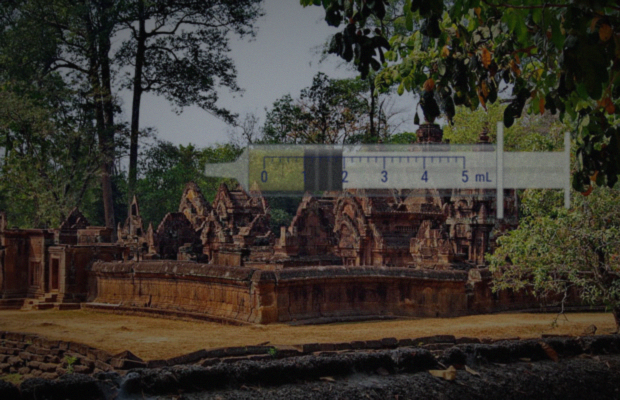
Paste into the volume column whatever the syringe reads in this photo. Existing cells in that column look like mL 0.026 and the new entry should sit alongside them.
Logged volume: mL 1
